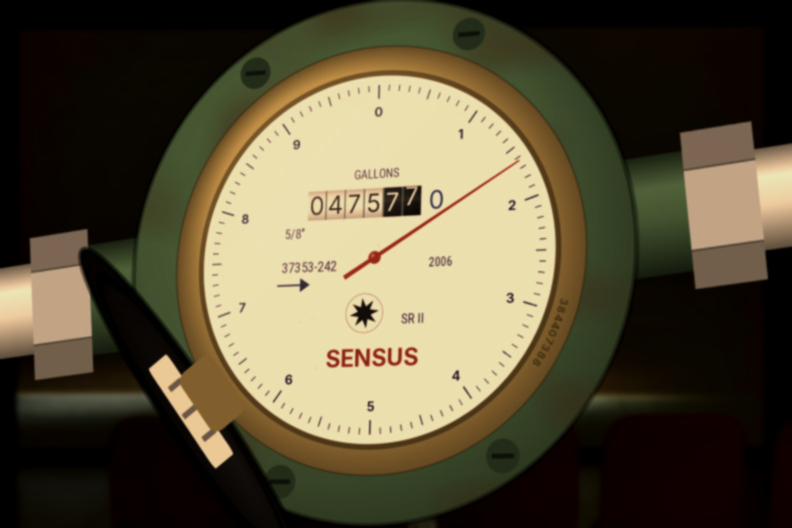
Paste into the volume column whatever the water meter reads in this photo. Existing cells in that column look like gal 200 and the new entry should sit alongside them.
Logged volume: gal 475771.6
